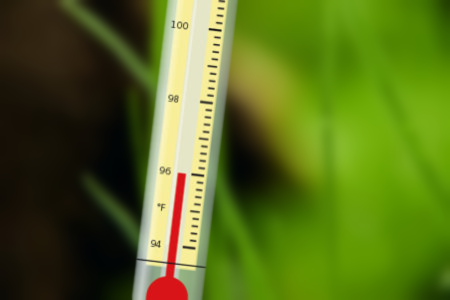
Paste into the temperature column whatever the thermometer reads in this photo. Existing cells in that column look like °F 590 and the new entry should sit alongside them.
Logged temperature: °F 96
